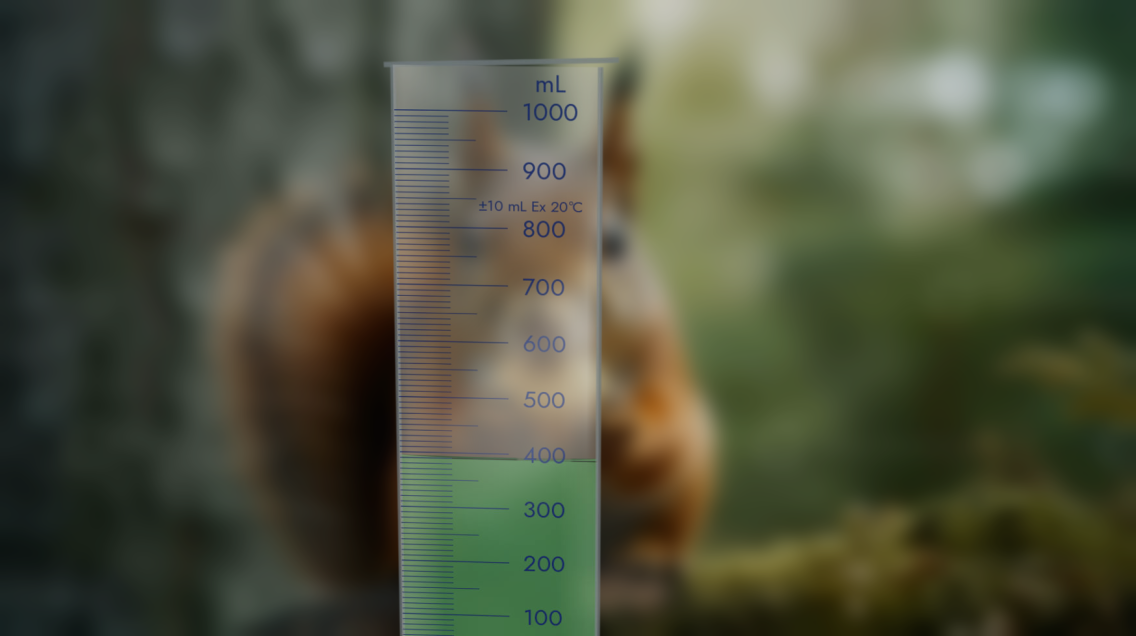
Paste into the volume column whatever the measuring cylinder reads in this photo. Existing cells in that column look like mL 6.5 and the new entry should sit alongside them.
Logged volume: mL 390
